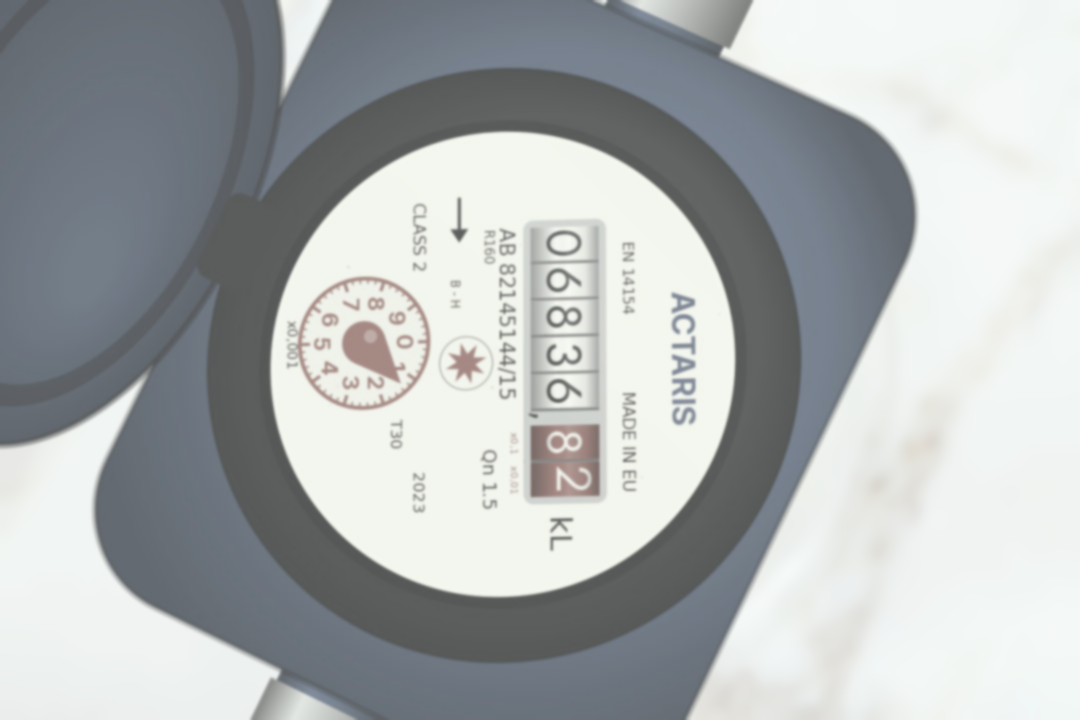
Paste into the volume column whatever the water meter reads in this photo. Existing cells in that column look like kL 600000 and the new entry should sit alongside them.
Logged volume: kL 6836.821
